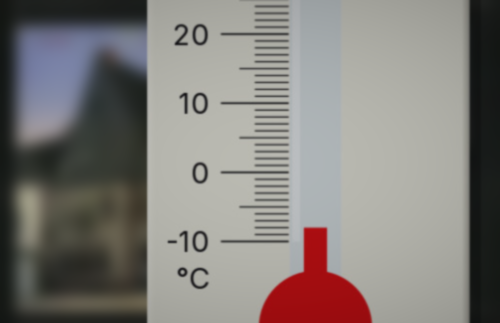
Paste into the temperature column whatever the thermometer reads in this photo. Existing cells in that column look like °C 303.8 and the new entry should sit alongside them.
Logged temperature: °C -8
